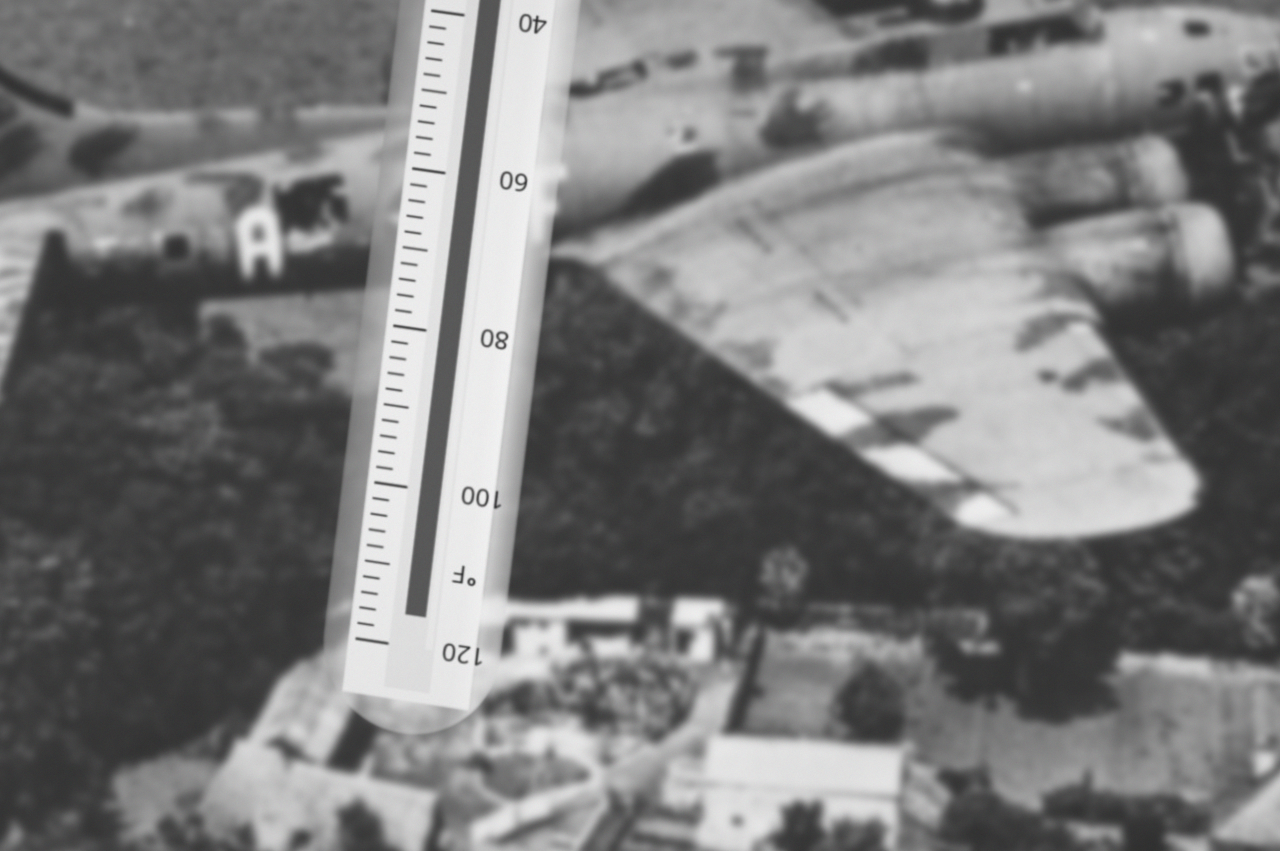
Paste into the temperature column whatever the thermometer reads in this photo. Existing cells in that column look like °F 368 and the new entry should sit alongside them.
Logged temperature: °F 116
